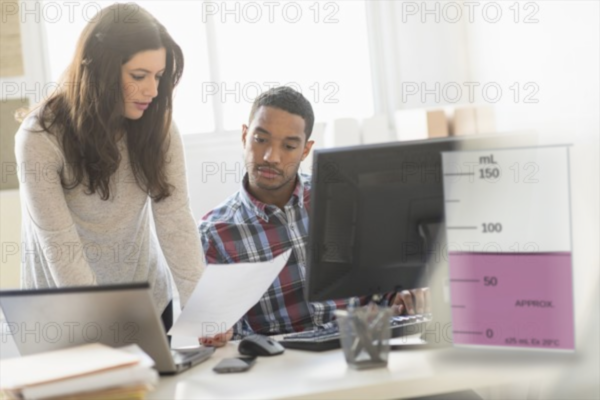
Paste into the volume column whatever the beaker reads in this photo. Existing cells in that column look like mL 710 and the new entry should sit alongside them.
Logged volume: mL 75
